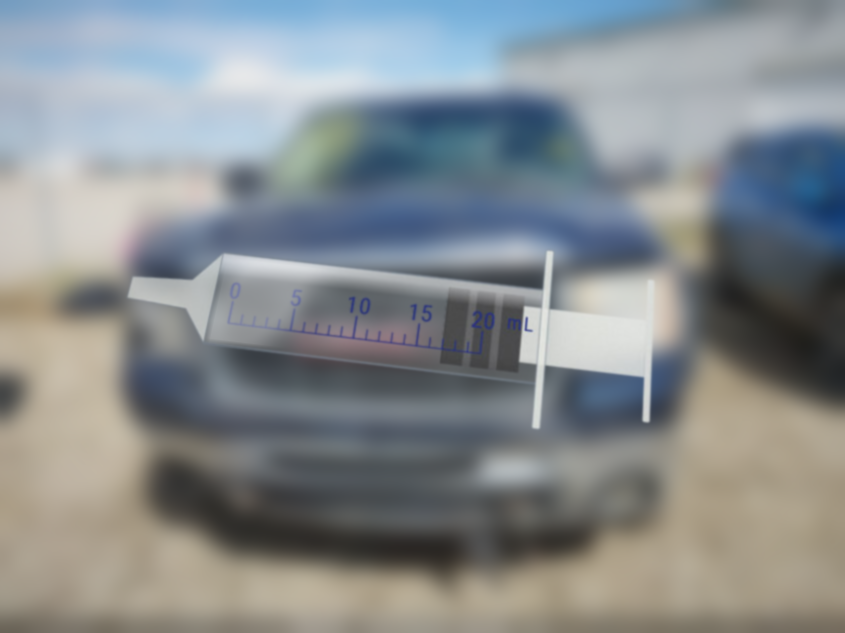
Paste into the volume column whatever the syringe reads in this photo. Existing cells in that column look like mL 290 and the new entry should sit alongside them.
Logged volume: mL 17
